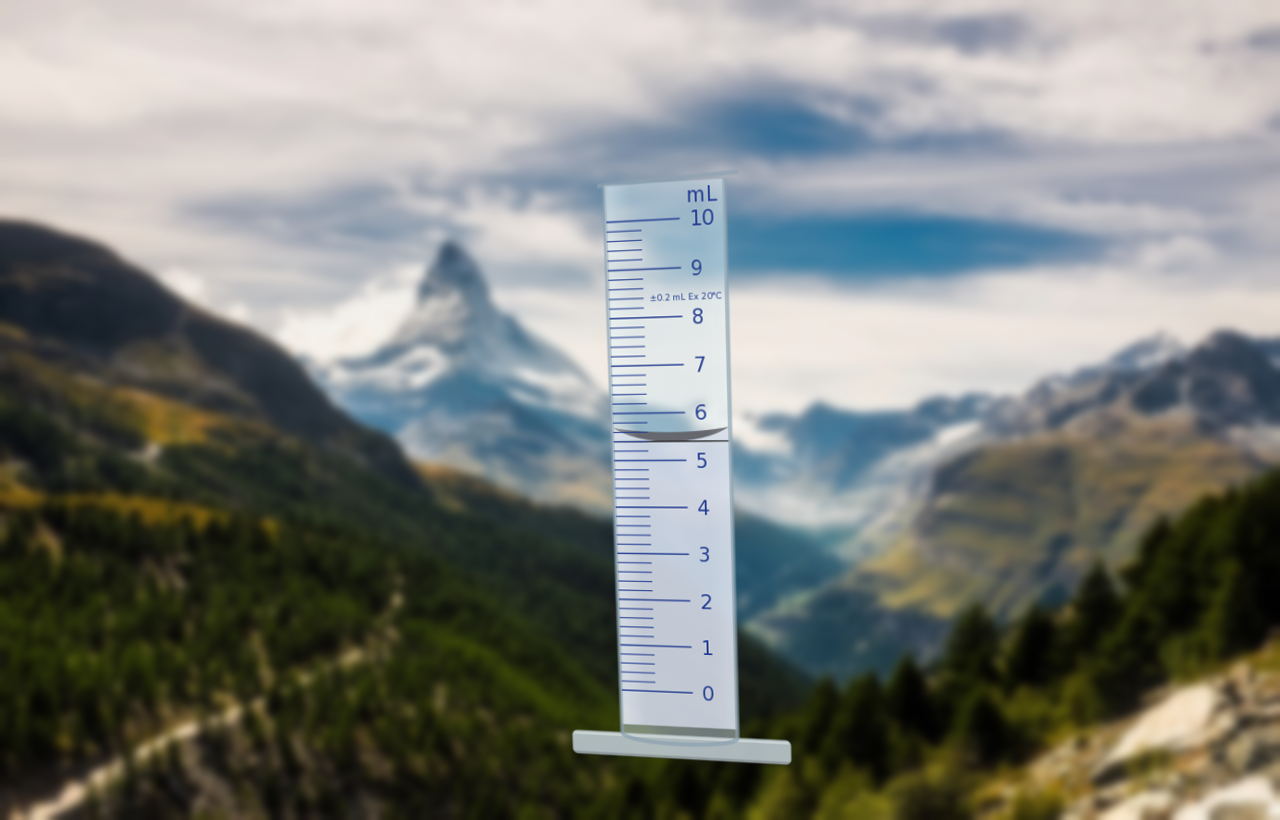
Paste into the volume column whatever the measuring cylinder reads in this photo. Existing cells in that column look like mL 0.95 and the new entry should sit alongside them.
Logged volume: mL 5.4
